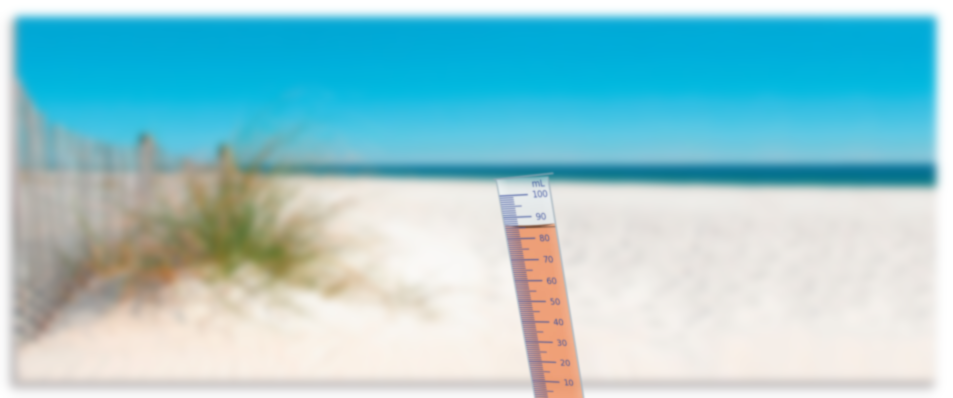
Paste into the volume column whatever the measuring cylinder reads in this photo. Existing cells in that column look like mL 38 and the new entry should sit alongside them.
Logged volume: mL 85
